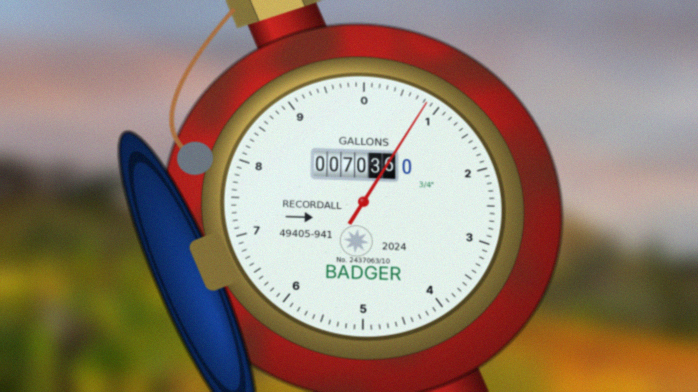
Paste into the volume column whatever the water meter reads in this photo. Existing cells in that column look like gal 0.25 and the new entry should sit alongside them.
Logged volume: gal 70360.8
